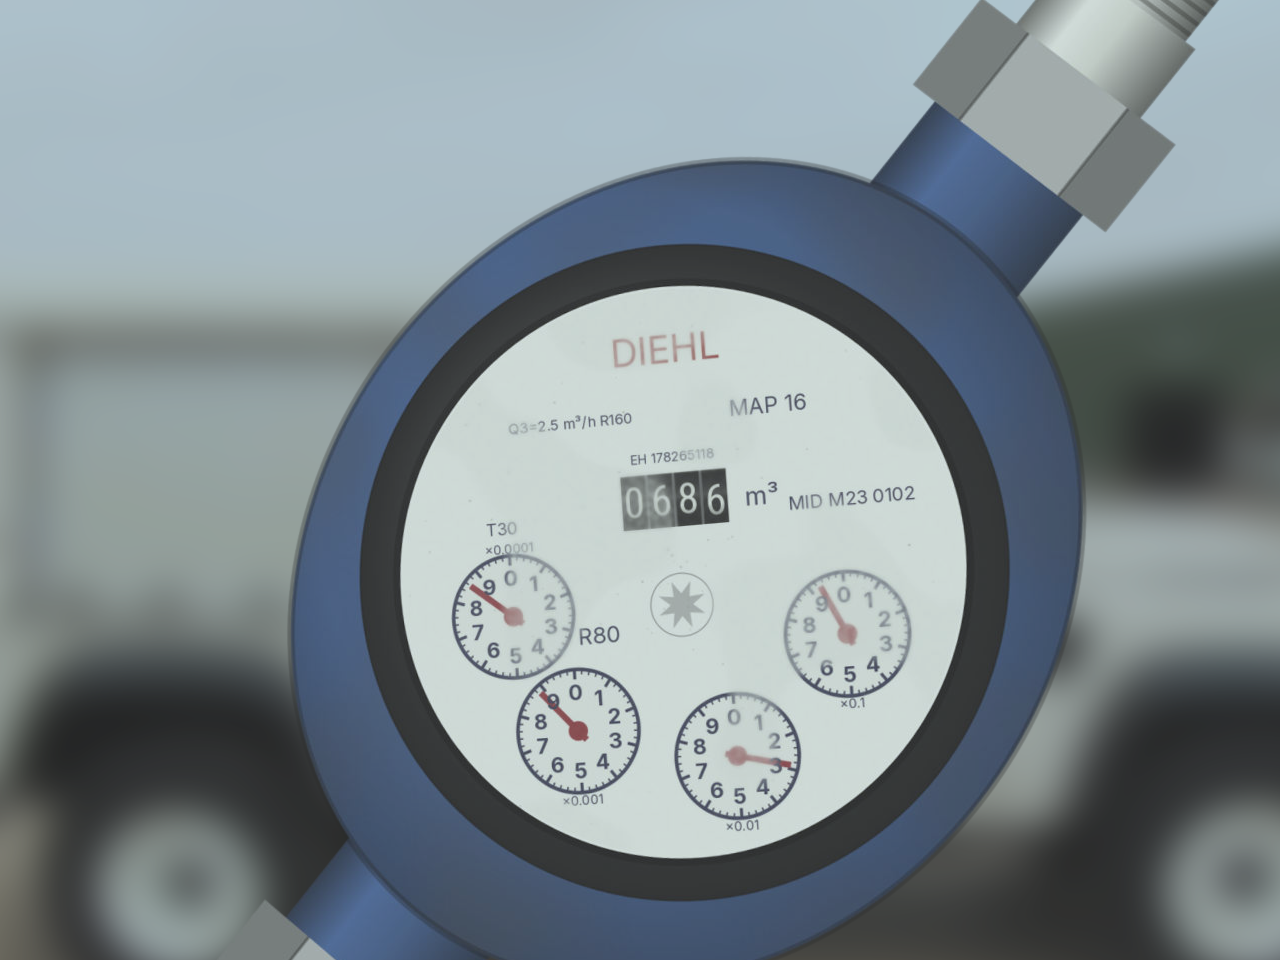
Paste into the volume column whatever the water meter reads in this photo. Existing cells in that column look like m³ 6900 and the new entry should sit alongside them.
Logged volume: m³ 685.9288
